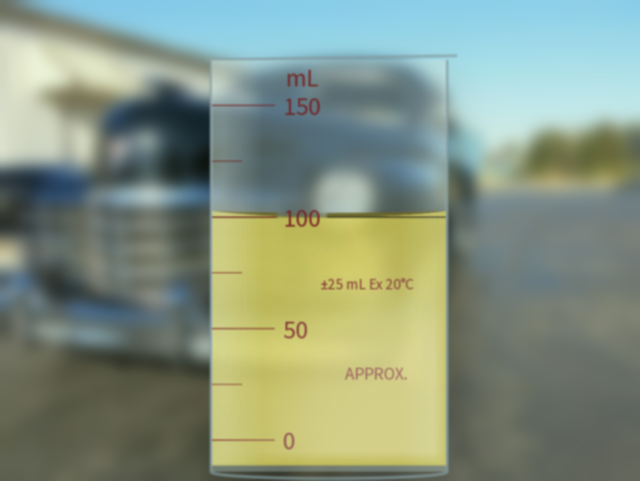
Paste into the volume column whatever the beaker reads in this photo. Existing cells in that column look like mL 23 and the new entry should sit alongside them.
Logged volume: mL 100
